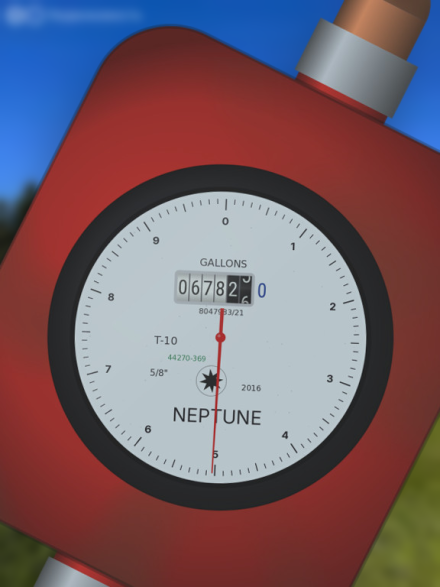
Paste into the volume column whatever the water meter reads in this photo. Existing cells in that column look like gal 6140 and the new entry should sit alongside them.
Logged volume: gal 678255.0
